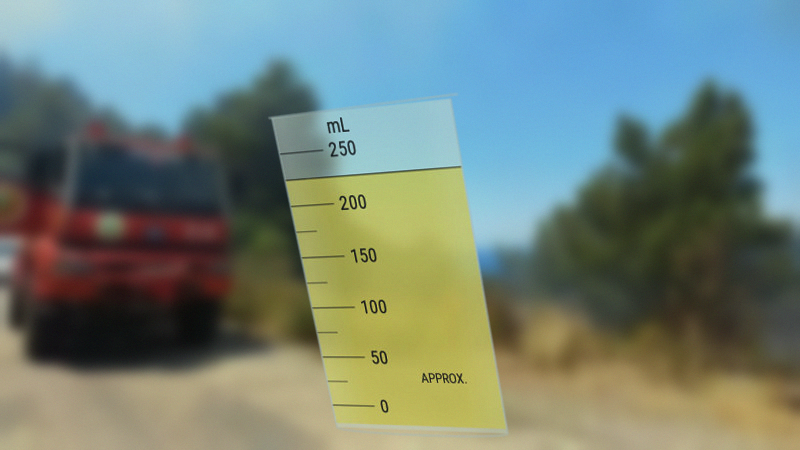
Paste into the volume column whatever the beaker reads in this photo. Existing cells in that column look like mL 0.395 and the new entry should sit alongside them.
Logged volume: mL 225
